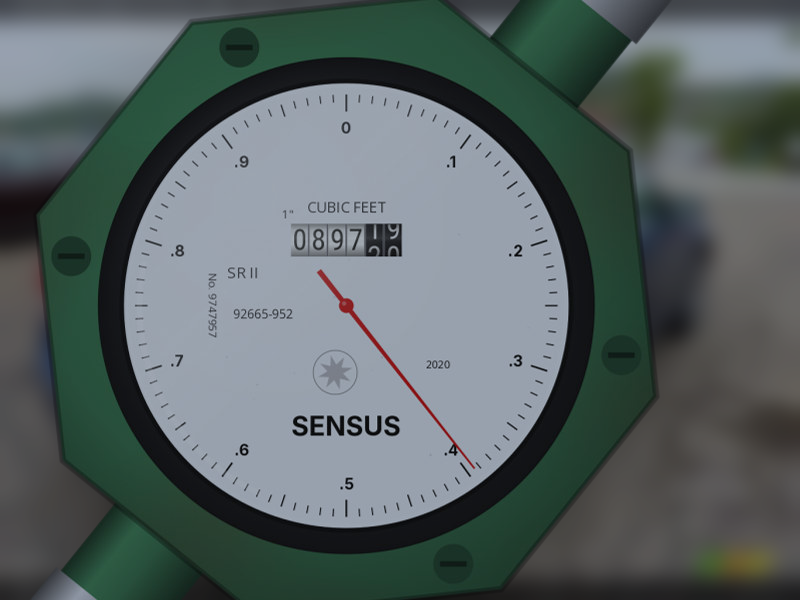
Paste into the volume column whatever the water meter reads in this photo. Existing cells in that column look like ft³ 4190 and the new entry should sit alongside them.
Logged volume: ft³ 89719.39
